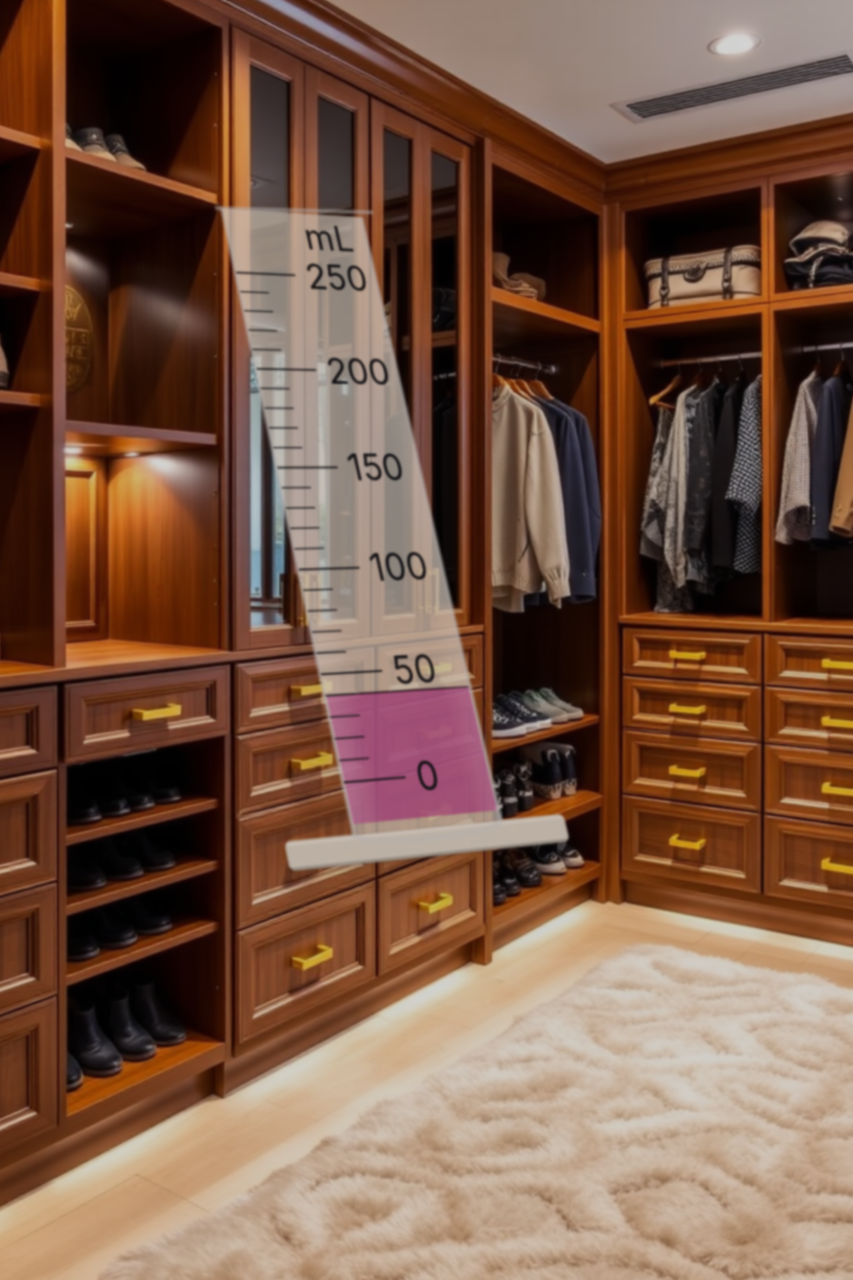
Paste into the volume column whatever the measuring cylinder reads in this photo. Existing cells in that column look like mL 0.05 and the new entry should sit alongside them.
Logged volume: mL 40
